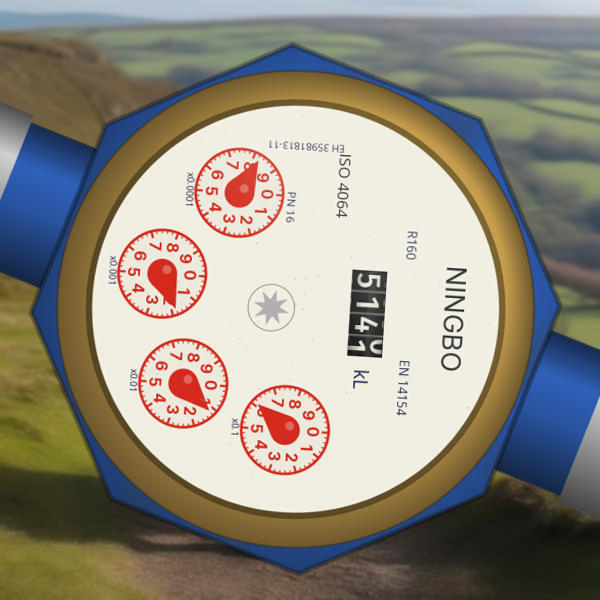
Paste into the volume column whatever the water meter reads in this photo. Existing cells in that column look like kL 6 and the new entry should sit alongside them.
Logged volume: kL 5140.6118
